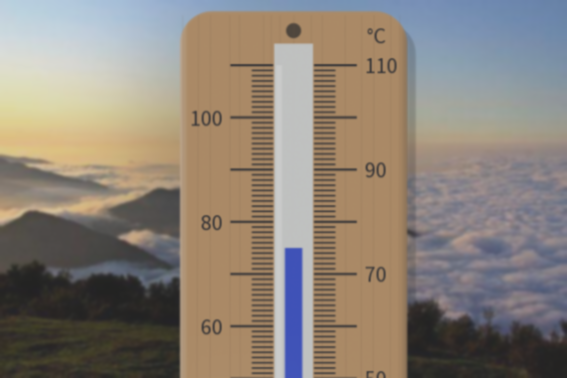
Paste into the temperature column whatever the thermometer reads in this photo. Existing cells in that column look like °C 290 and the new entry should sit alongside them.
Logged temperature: °C 75
